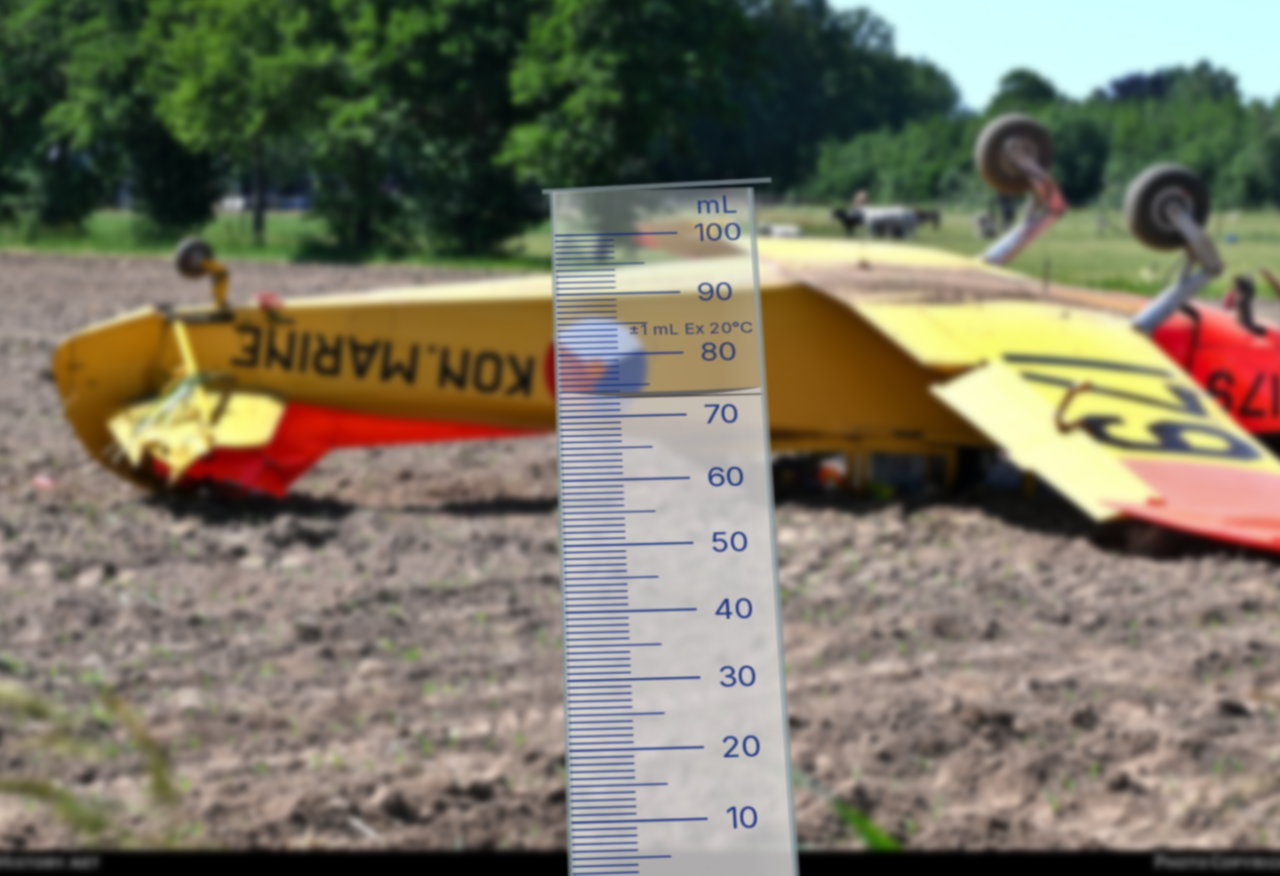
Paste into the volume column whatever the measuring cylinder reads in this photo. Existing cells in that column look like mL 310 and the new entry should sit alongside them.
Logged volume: mL 73
